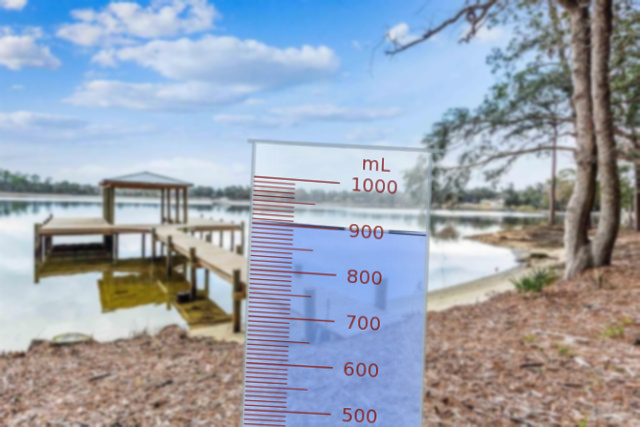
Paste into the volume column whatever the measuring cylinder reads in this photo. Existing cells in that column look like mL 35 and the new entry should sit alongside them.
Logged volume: mL 900
